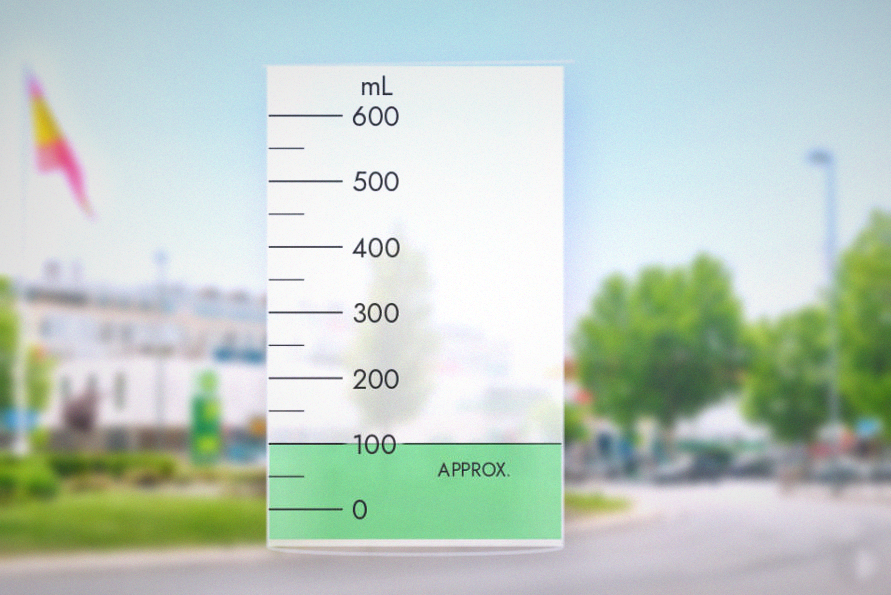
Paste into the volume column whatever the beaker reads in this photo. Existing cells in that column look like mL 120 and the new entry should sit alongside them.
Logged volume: mL 100
